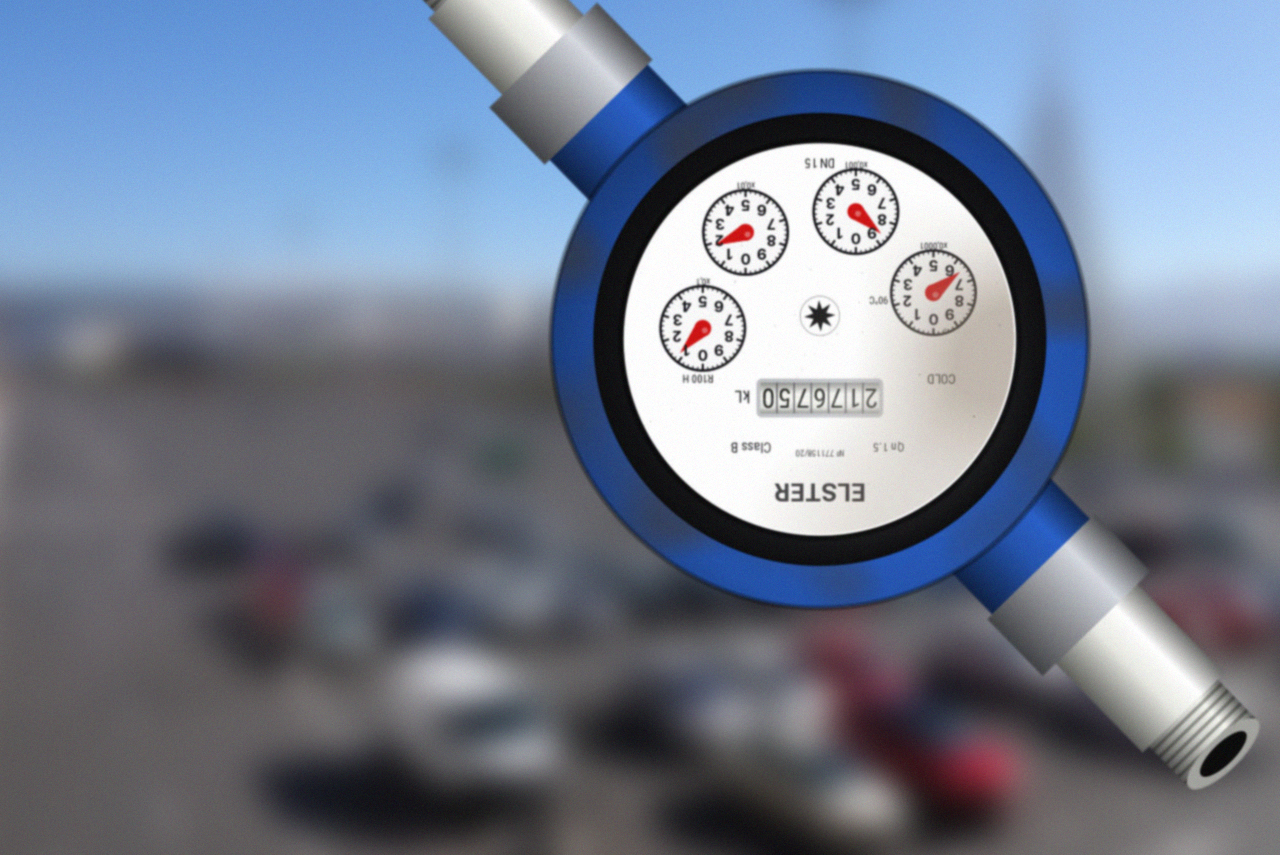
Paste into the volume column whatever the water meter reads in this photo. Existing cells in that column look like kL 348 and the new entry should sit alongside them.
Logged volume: kL 2176750.1186
